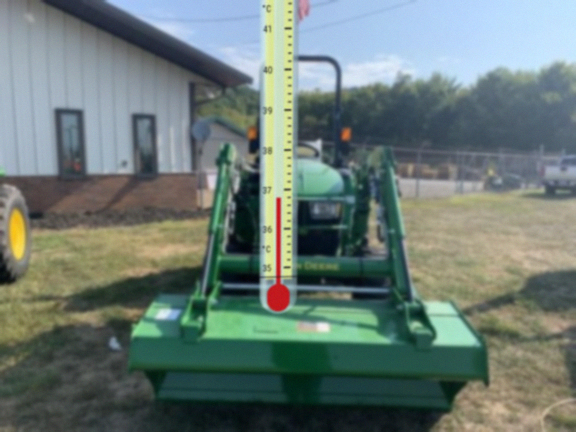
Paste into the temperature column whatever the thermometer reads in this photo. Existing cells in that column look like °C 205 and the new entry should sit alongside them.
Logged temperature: °C 36.8
